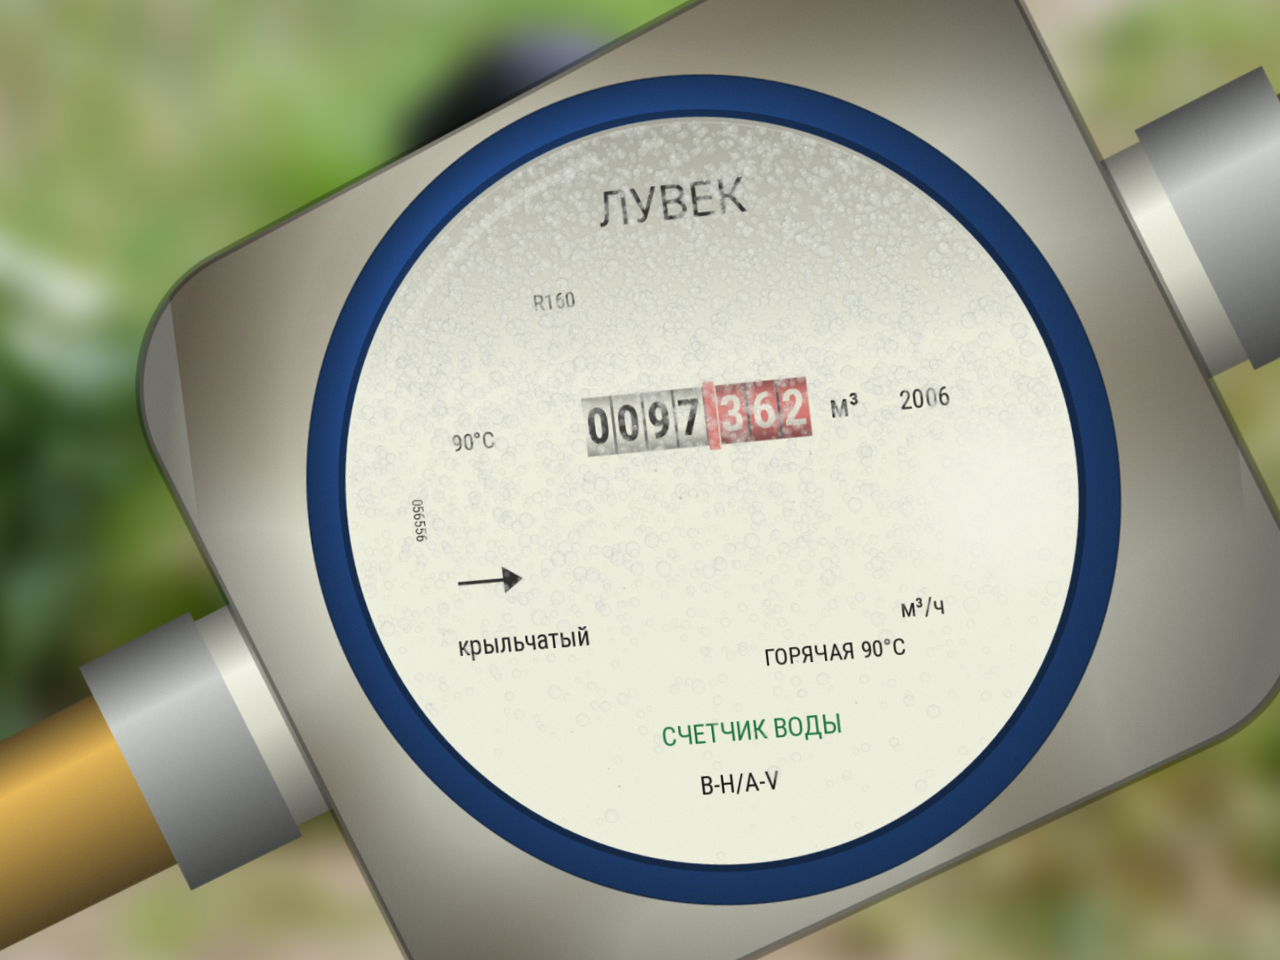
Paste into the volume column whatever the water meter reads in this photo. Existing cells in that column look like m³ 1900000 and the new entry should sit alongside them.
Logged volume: m³ 97.362
